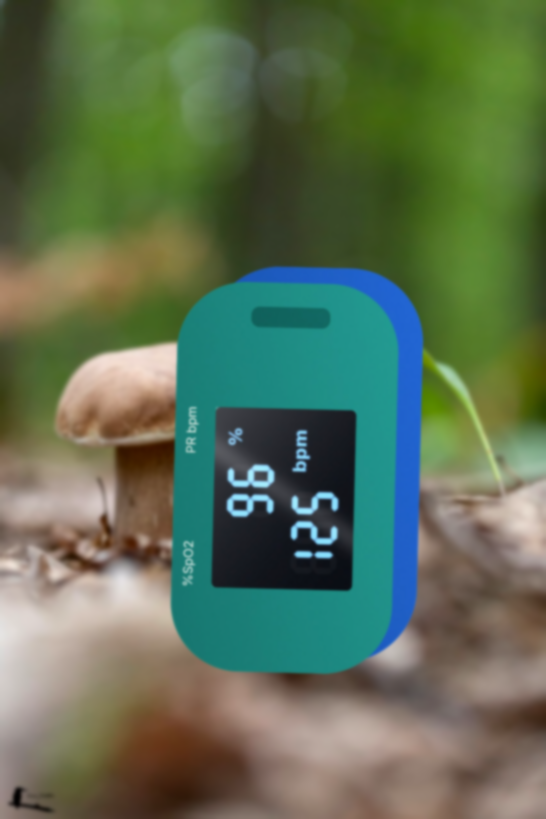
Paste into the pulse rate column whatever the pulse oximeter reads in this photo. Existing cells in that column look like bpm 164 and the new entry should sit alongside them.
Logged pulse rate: bpm 125
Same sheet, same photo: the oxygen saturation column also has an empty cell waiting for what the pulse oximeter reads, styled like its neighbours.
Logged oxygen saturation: % 96
